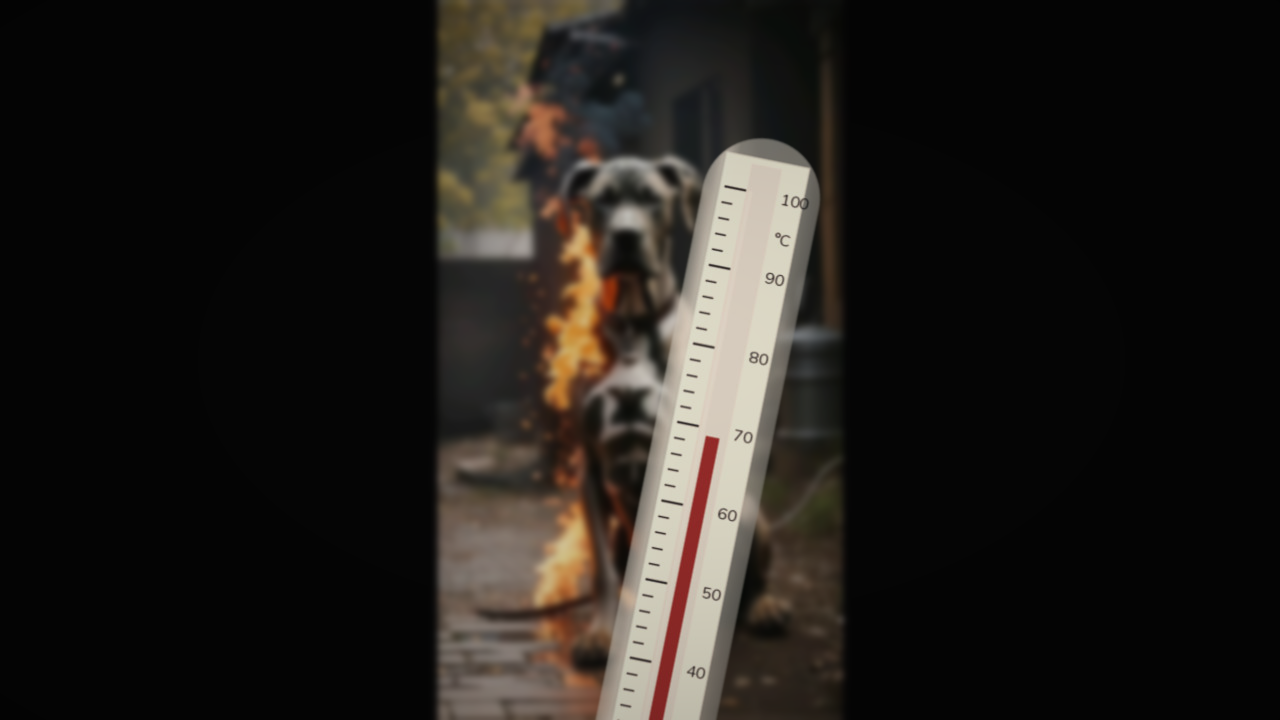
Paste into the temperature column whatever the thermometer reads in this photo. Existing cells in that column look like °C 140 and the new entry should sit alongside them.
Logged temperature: °C 69
